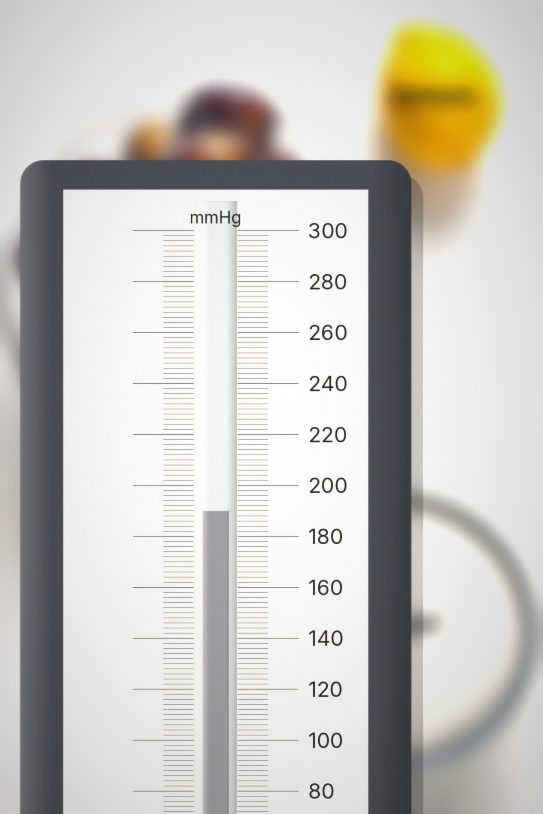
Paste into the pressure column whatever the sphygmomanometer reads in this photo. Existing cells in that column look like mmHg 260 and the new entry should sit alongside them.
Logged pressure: mmHg 190
